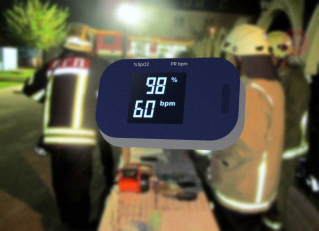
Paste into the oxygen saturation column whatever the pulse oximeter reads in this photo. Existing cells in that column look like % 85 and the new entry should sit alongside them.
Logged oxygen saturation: % 98
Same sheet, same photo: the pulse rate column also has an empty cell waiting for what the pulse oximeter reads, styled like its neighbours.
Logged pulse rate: bpm 60
